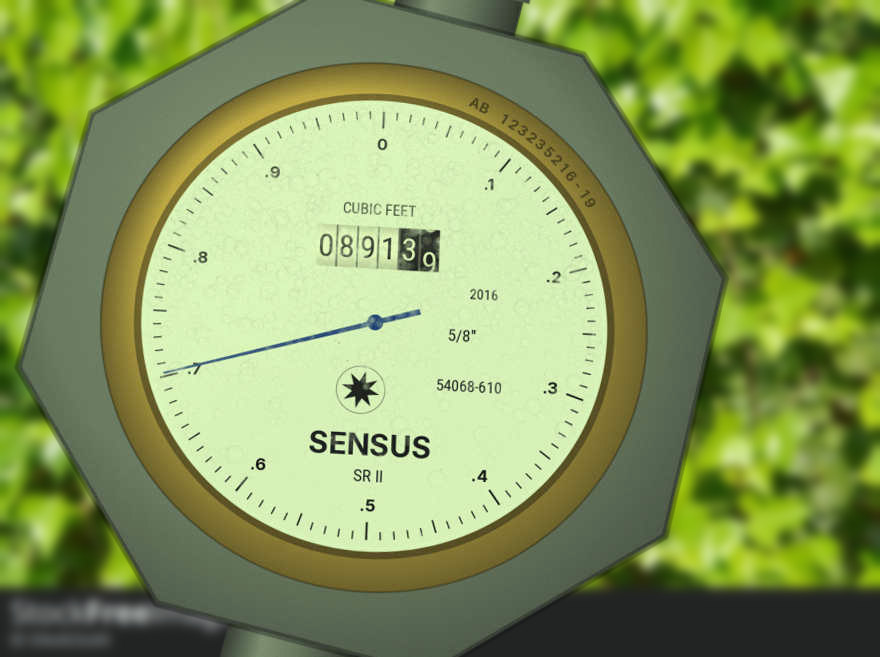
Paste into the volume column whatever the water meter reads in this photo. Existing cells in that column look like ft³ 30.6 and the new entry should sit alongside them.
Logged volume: ft³ 89138.70
